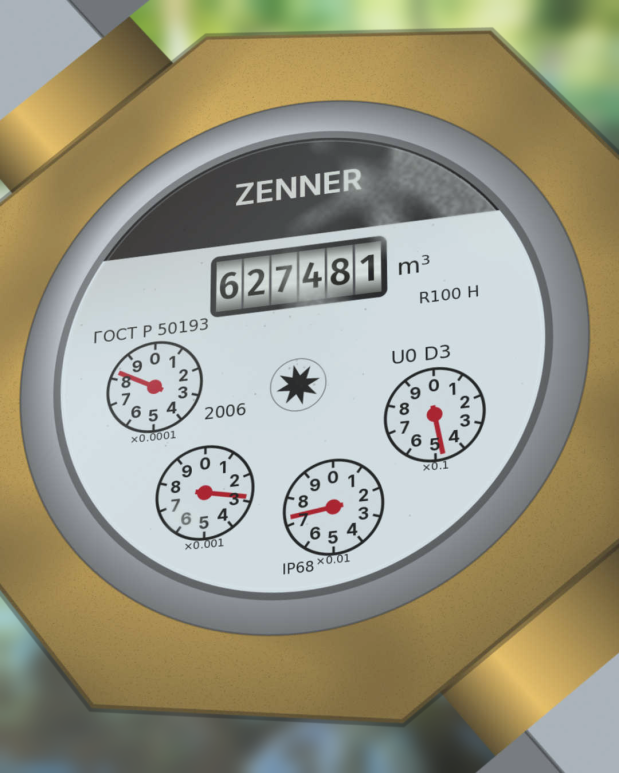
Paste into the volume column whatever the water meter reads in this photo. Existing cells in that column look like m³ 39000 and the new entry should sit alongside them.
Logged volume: m³ 627481.4728
